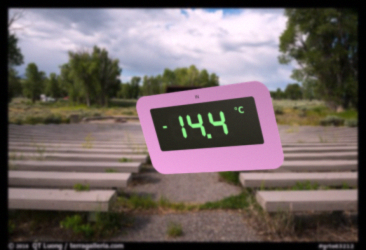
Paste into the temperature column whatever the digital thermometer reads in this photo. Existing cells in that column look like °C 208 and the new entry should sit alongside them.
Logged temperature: °C -14.4
